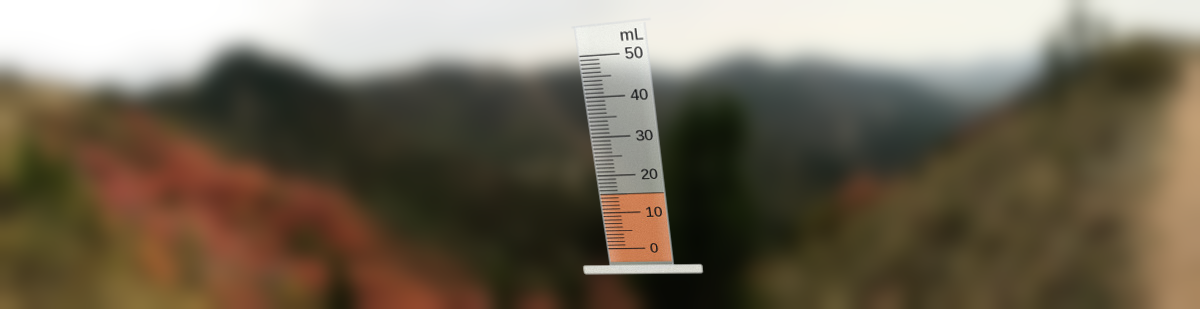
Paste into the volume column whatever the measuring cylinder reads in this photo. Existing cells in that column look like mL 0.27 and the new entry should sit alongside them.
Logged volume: mL 15
